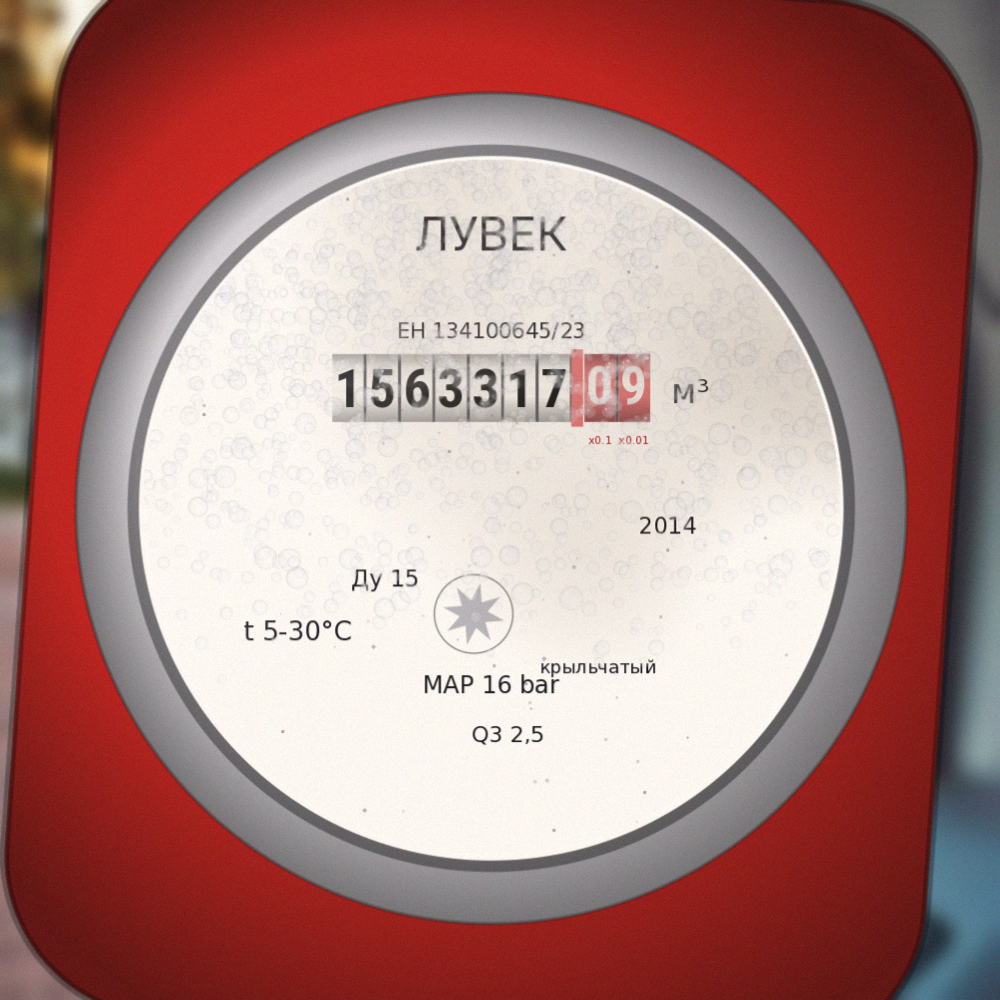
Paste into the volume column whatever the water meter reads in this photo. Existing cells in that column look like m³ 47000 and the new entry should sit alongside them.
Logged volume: m³ 1563317.09
